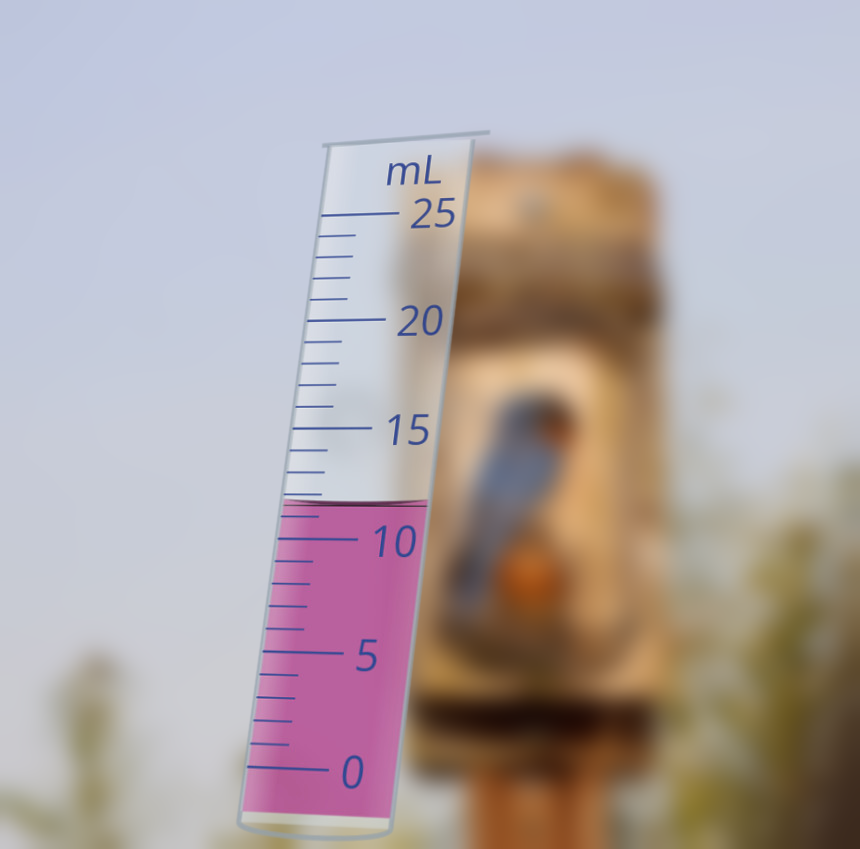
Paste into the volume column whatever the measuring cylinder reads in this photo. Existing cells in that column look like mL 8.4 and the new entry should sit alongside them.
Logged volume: mL 11.5
